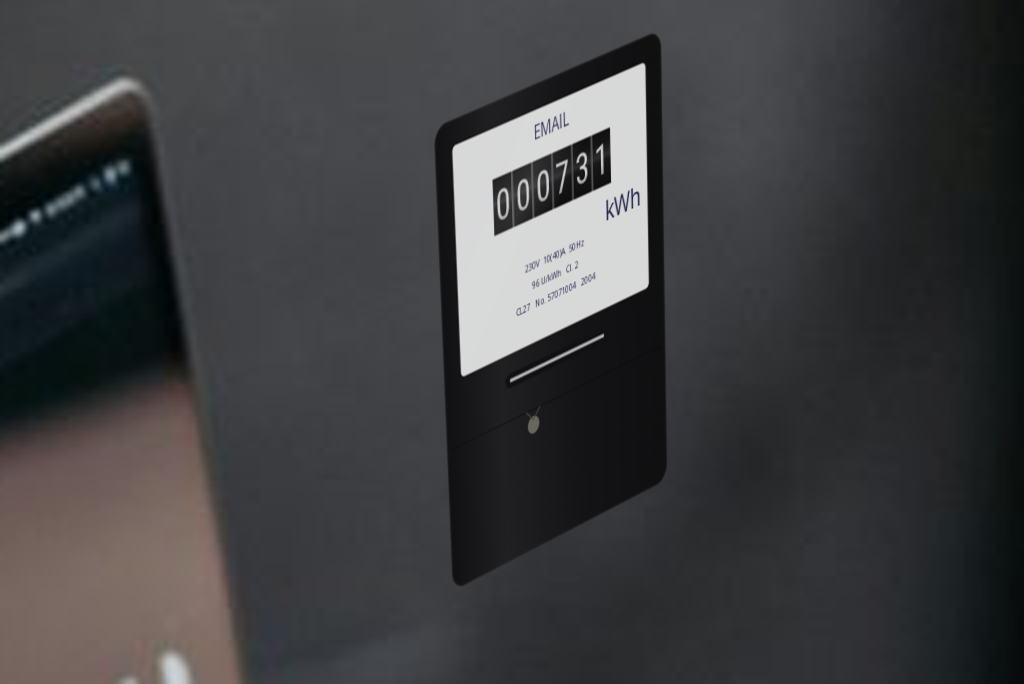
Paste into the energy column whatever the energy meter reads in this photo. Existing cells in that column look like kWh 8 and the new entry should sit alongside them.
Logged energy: kWh 731
